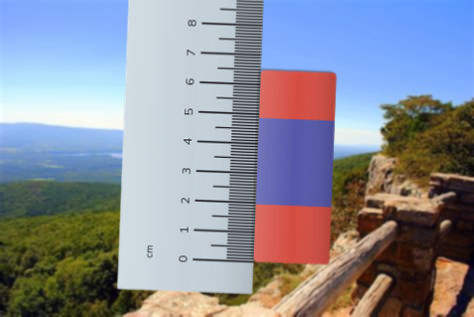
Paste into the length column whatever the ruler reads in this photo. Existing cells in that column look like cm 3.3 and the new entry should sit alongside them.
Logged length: cm 6.5
